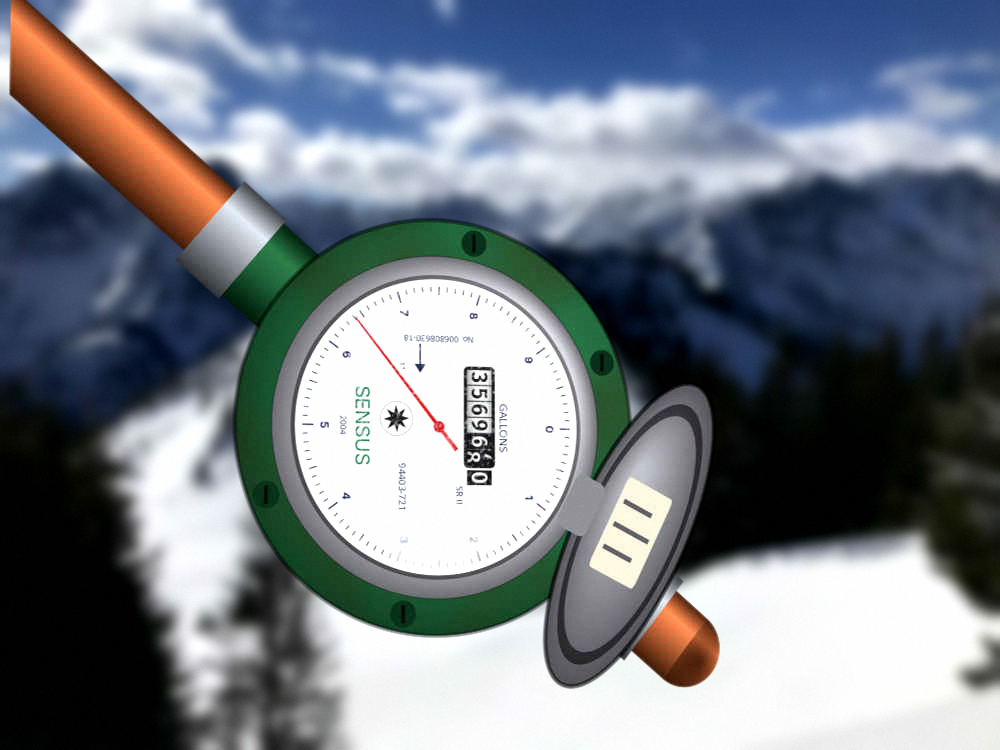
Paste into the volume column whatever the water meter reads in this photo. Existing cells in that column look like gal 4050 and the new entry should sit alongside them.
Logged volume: gal 3569676.4
